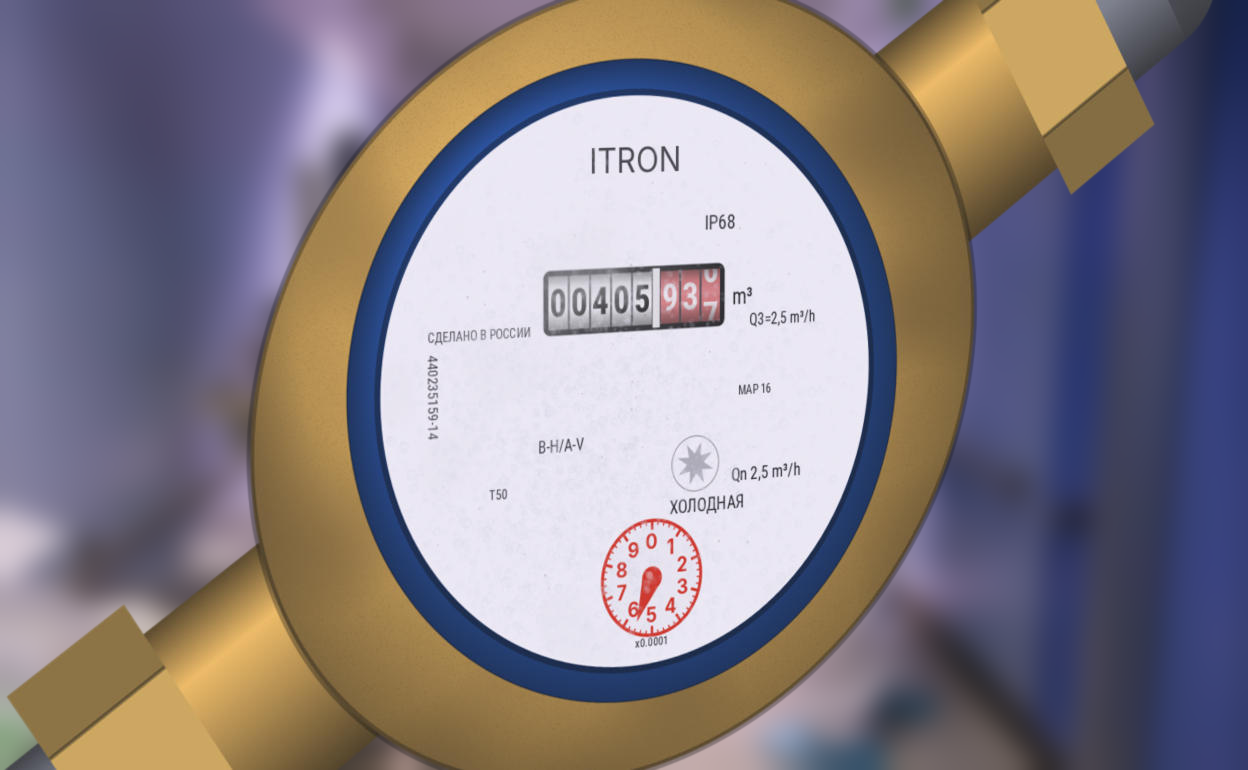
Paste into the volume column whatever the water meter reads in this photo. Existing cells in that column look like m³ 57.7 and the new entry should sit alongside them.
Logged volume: m³ 405.9365
